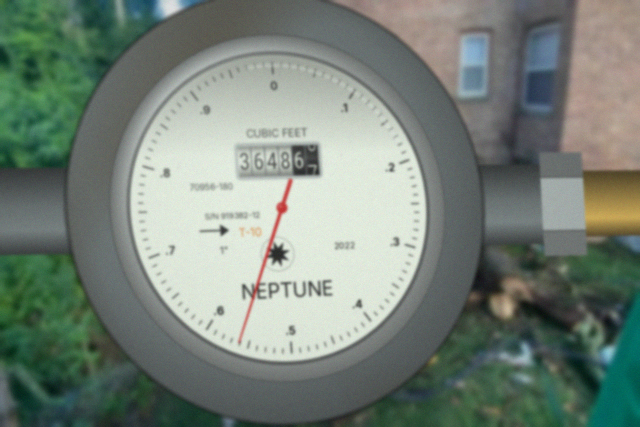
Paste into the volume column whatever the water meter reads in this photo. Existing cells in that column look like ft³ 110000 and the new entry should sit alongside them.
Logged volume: ft³ 364866.56
